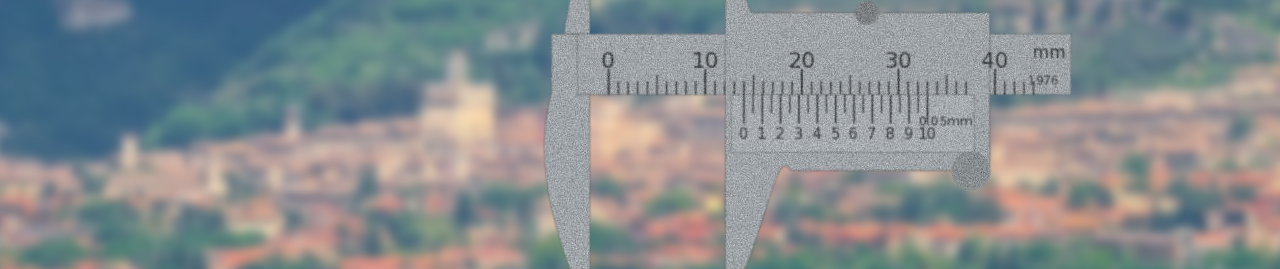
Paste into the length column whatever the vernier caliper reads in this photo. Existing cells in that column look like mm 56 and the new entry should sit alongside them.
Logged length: mm 14.0
